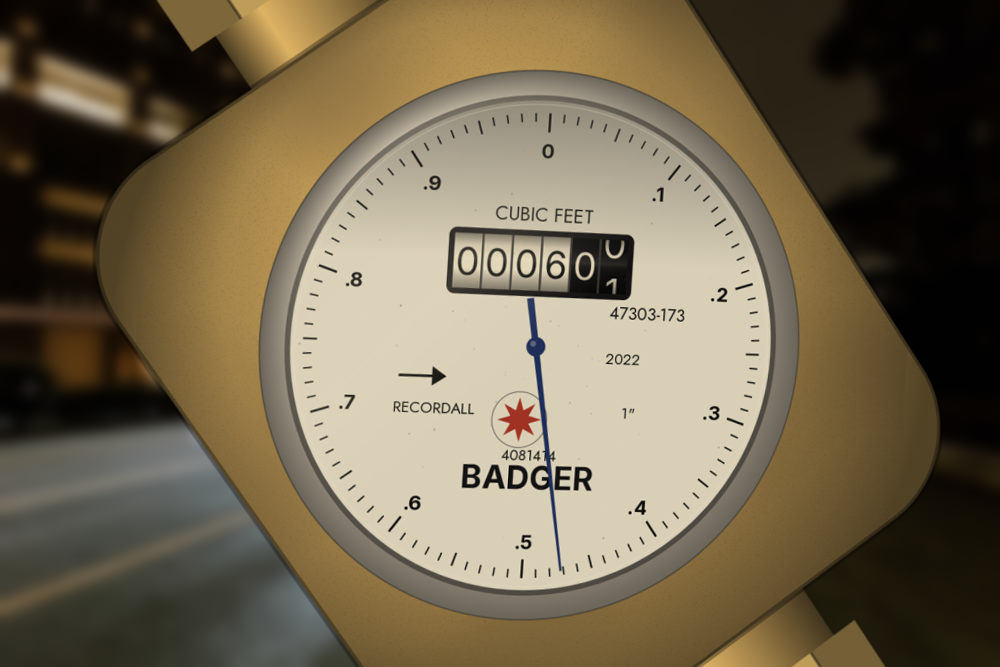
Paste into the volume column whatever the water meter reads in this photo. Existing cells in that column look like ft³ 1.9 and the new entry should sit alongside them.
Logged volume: ft³ 600.47
